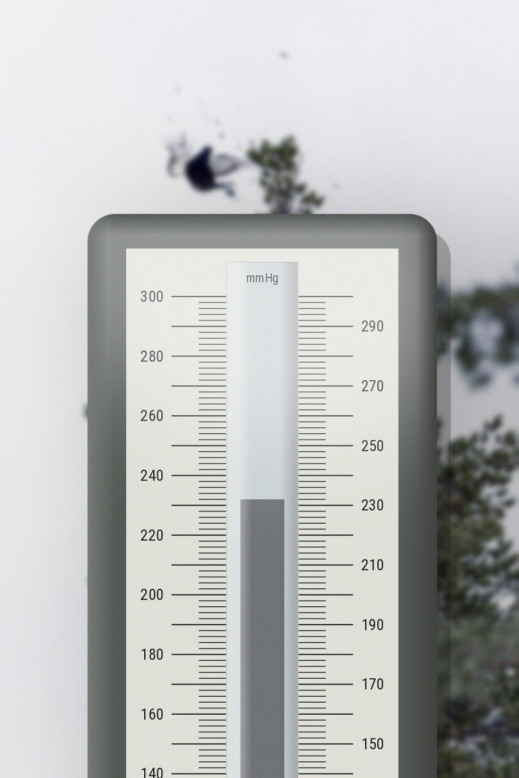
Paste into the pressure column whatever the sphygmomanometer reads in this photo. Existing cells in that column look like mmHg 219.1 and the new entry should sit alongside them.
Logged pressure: mmHg 232
